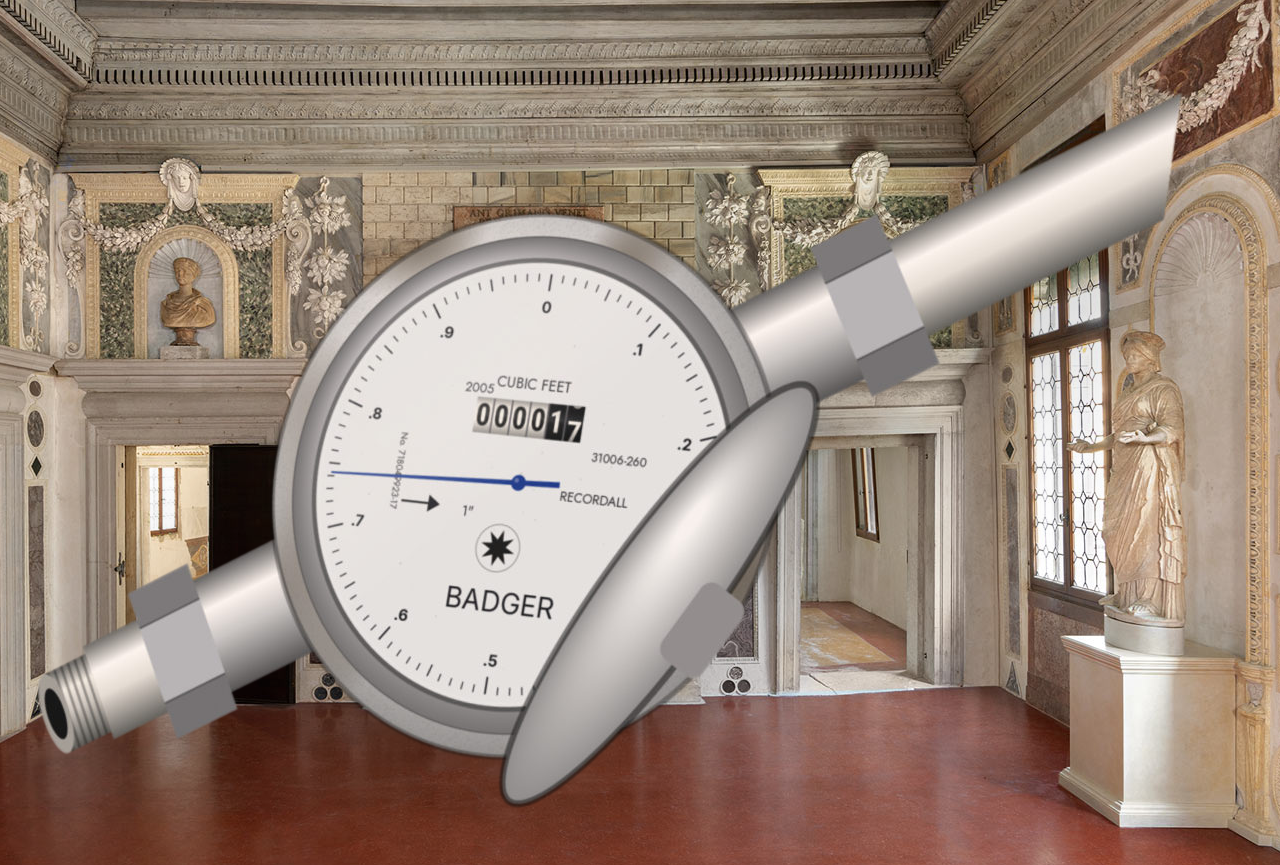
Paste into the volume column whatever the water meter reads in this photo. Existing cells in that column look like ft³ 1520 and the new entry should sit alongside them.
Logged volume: ft³ 16.74
